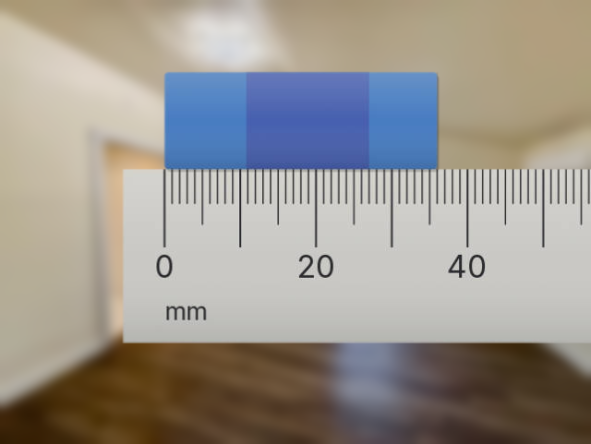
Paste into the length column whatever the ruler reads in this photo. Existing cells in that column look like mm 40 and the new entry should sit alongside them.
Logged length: mm 36
